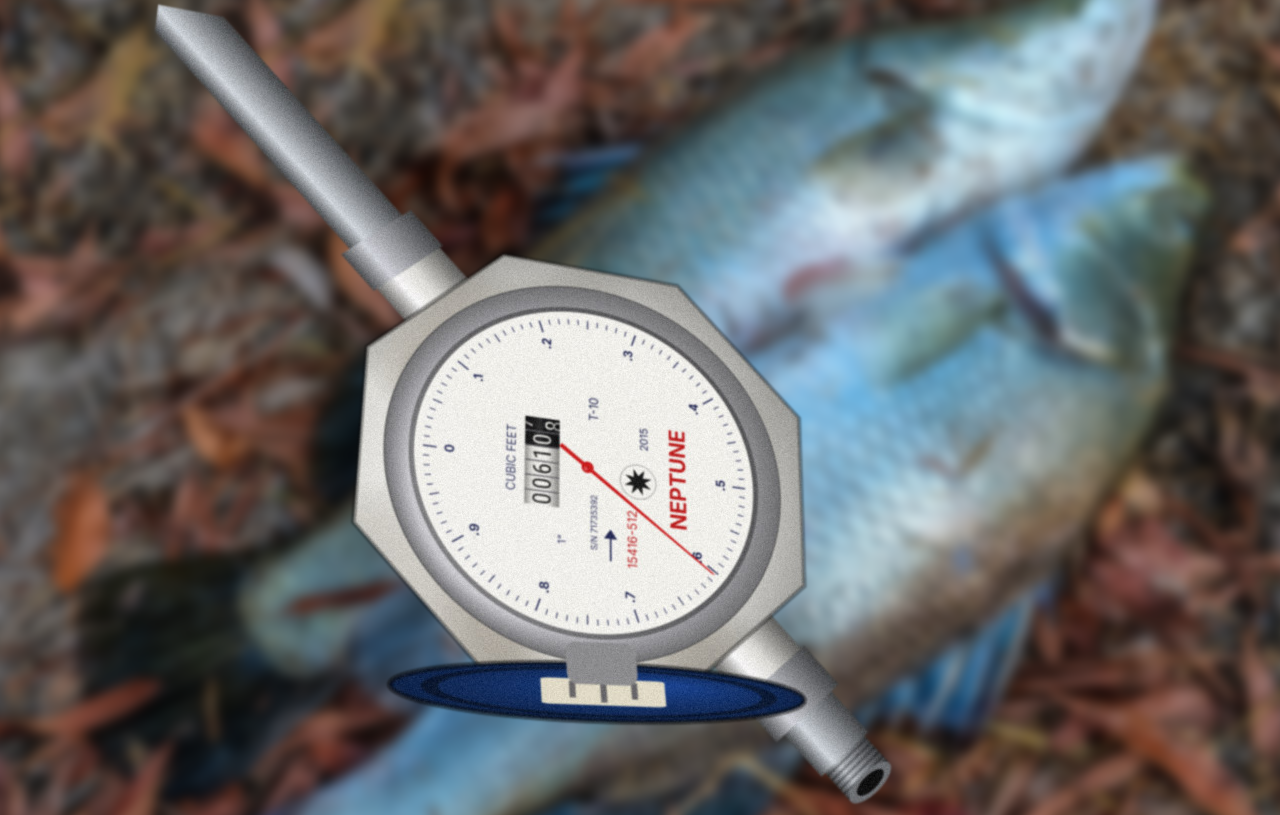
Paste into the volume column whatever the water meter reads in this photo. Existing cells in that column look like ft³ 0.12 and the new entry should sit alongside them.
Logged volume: ft³ 6107.60
